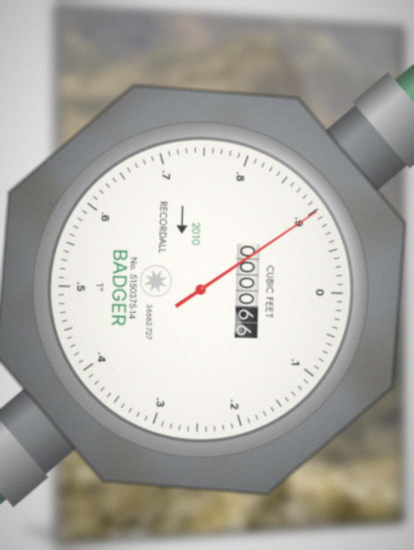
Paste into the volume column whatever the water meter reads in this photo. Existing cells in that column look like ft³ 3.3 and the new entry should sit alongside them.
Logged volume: ft³ 65.90
